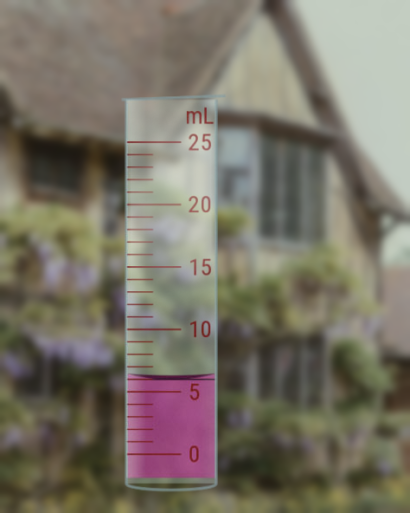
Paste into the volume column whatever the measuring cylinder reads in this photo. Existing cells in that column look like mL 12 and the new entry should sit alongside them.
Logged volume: mL 6
